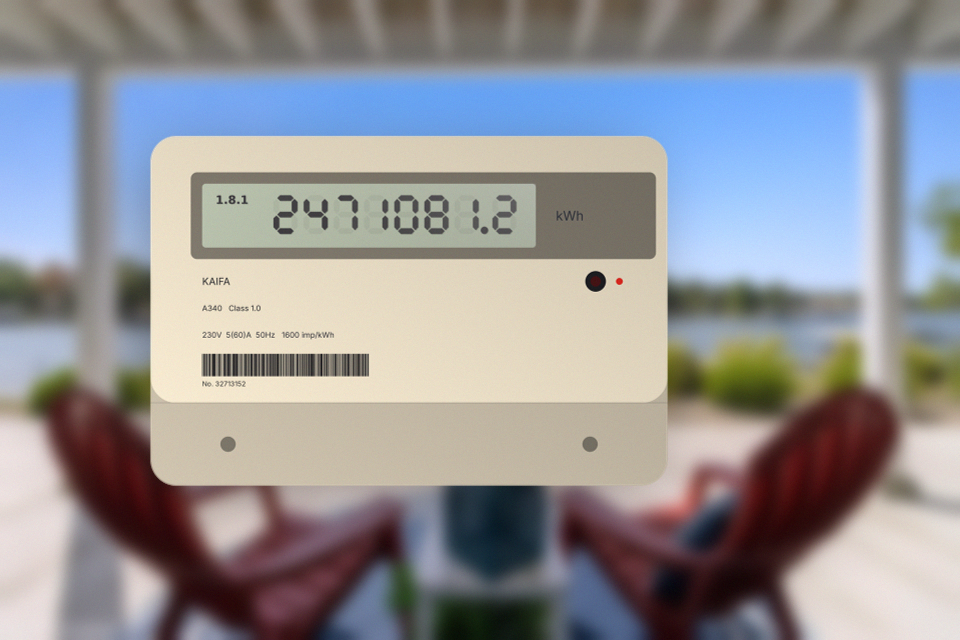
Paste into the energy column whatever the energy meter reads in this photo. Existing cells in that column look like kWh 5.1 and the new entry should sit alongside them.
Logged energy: kWh 2471081.2
